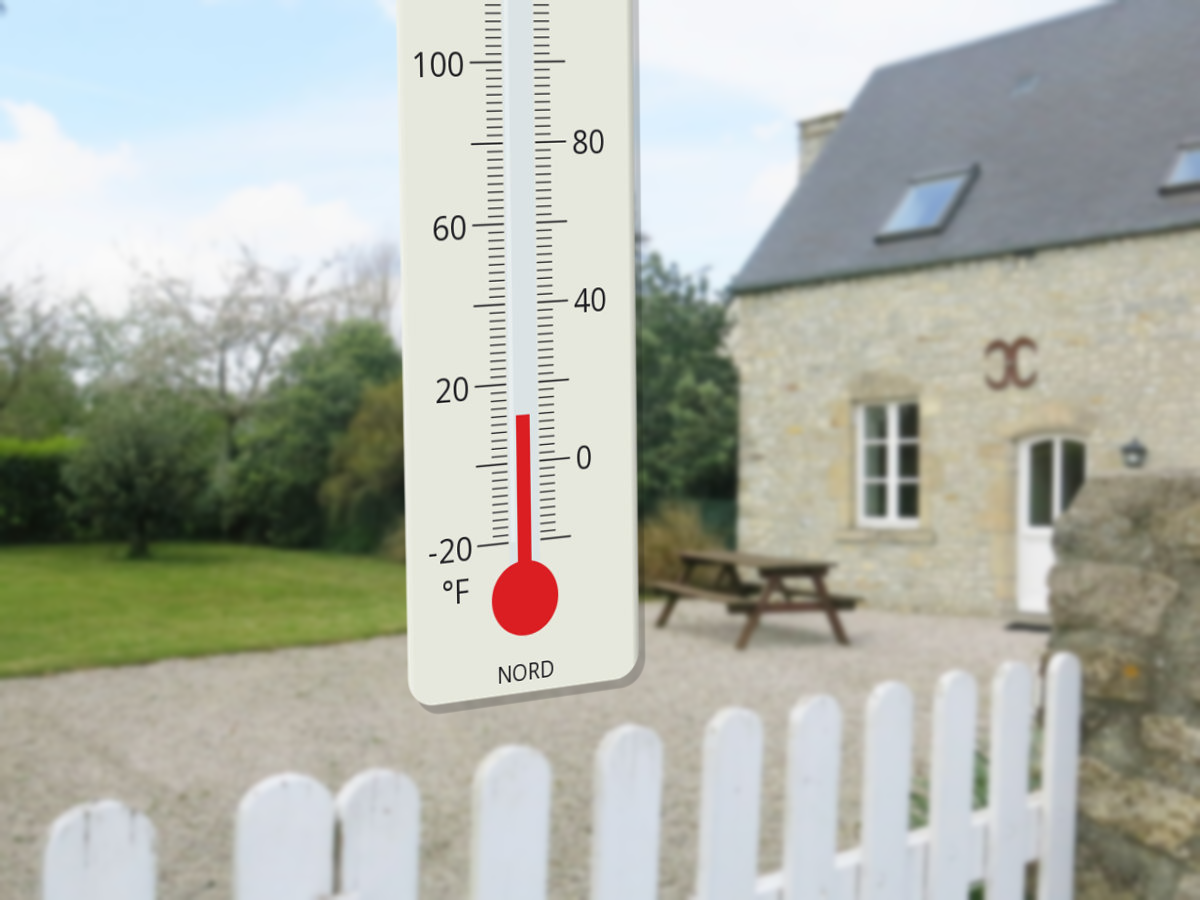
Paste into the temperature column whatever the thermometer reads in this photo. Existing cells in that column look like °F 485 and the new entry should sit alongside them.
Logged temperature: °F 12
